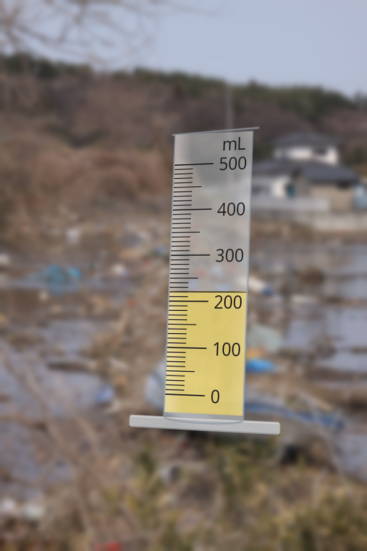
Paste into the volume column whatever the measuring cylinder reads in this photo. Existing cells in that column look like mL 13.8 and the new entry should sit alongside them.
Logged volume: mL 220
